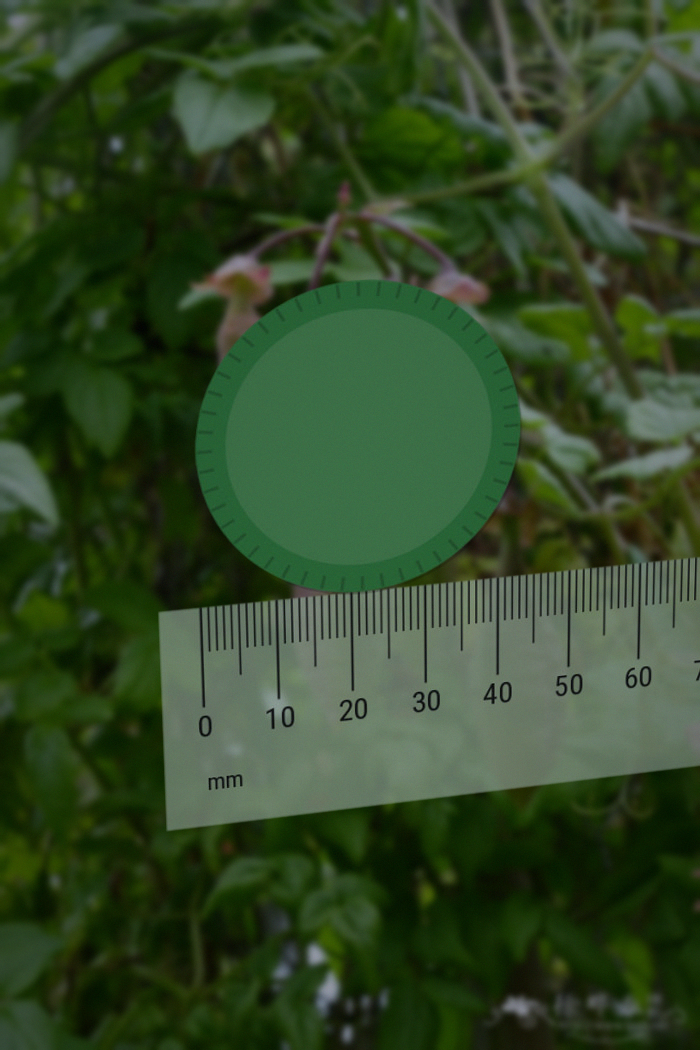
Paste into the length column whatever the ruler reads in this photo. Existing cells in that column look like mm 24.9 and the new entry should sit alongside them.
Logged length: mm 43
